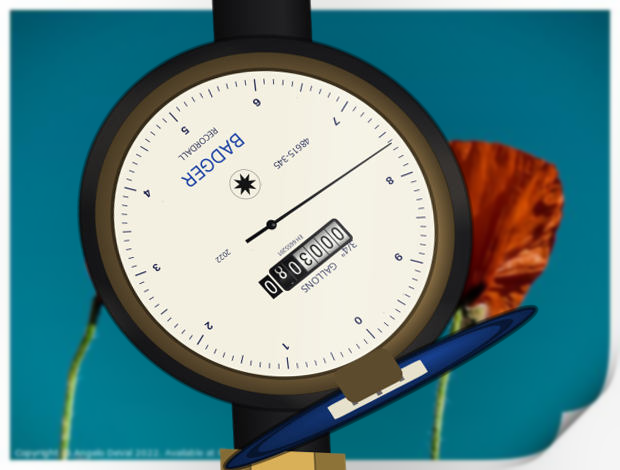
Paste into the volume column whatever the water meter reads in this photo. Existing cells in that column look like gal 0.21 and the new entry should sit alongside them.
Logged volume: gal 3077.6
